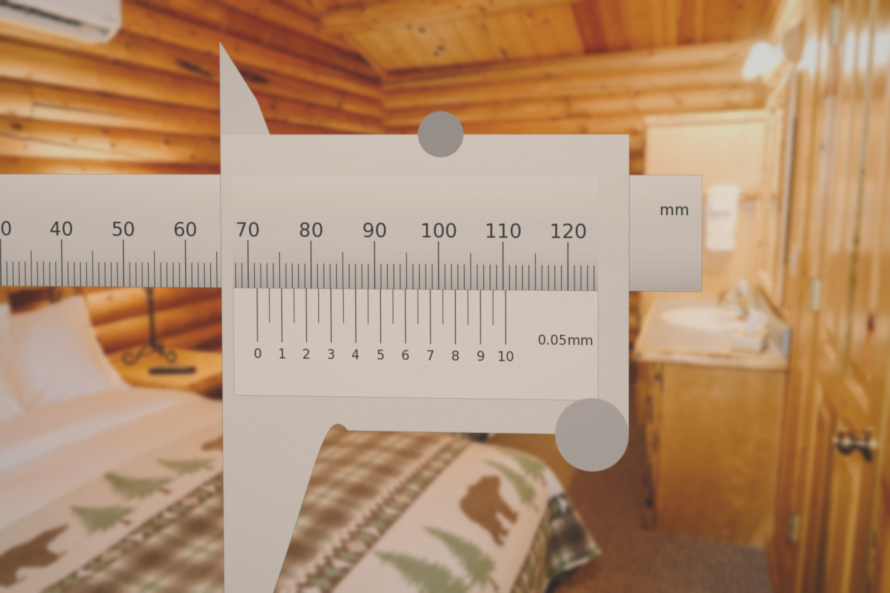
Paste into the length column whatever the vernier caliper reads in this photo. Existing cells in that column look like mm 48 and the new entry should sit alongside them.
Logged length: mm 71.4
